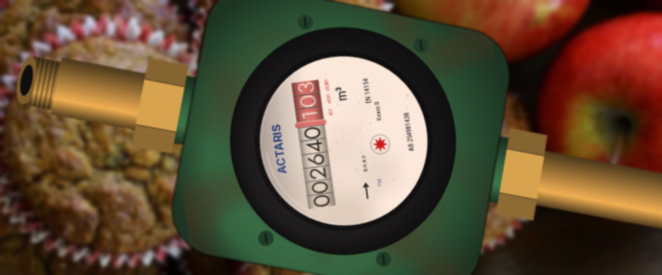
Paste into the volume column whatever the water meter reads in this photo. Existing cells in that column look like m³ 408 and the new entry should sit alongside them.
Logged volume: m³ 2640.103
